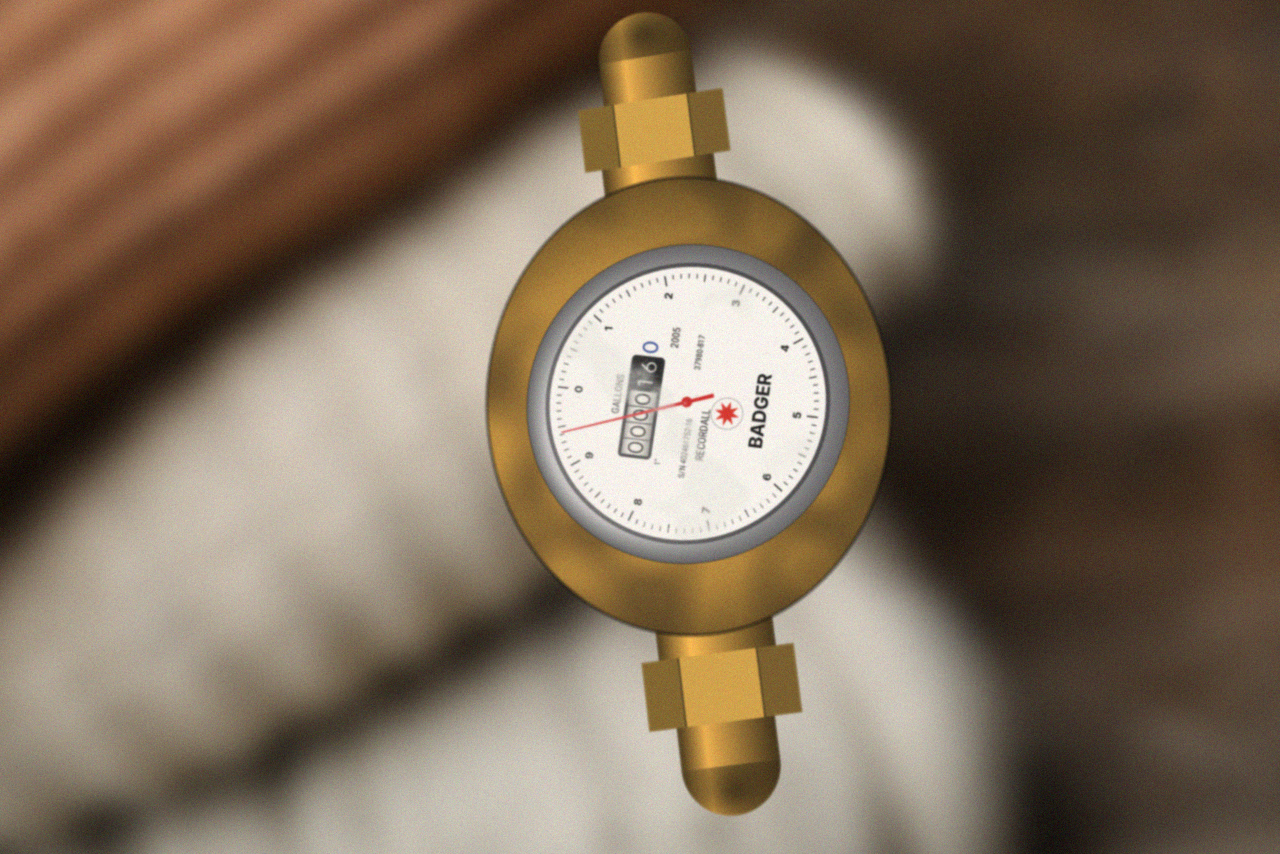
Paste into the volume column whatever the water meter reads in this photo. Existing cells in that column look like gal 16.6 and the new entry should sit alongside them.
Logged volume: gal 159.4
